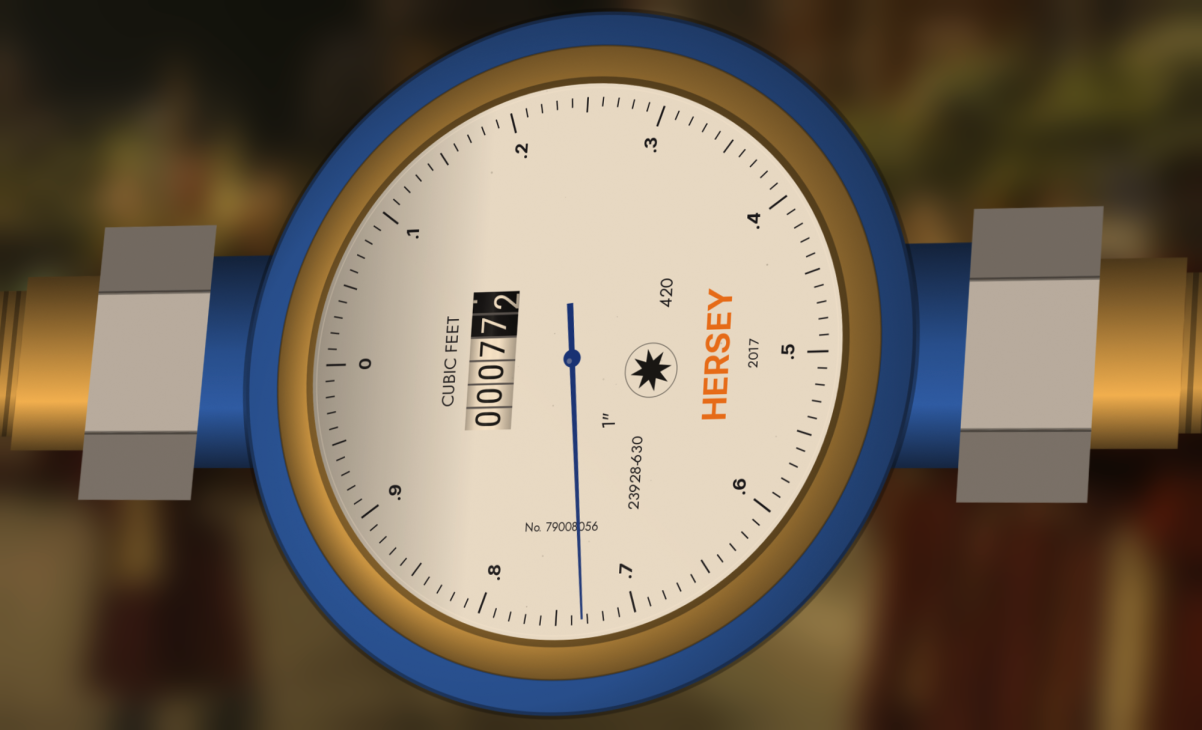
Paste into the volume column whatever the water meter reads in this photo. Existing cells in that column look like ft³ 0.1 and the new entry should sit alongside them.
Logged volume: ft³ 771.73
